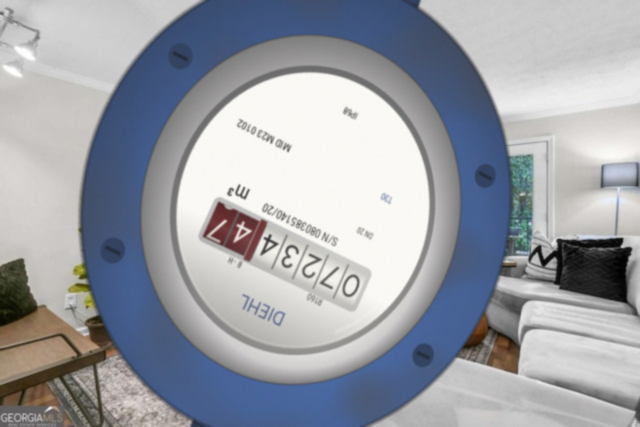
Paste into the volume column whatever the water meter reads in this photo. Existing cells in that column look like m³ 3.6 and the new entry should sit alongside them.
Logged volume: m³ 7234.47
